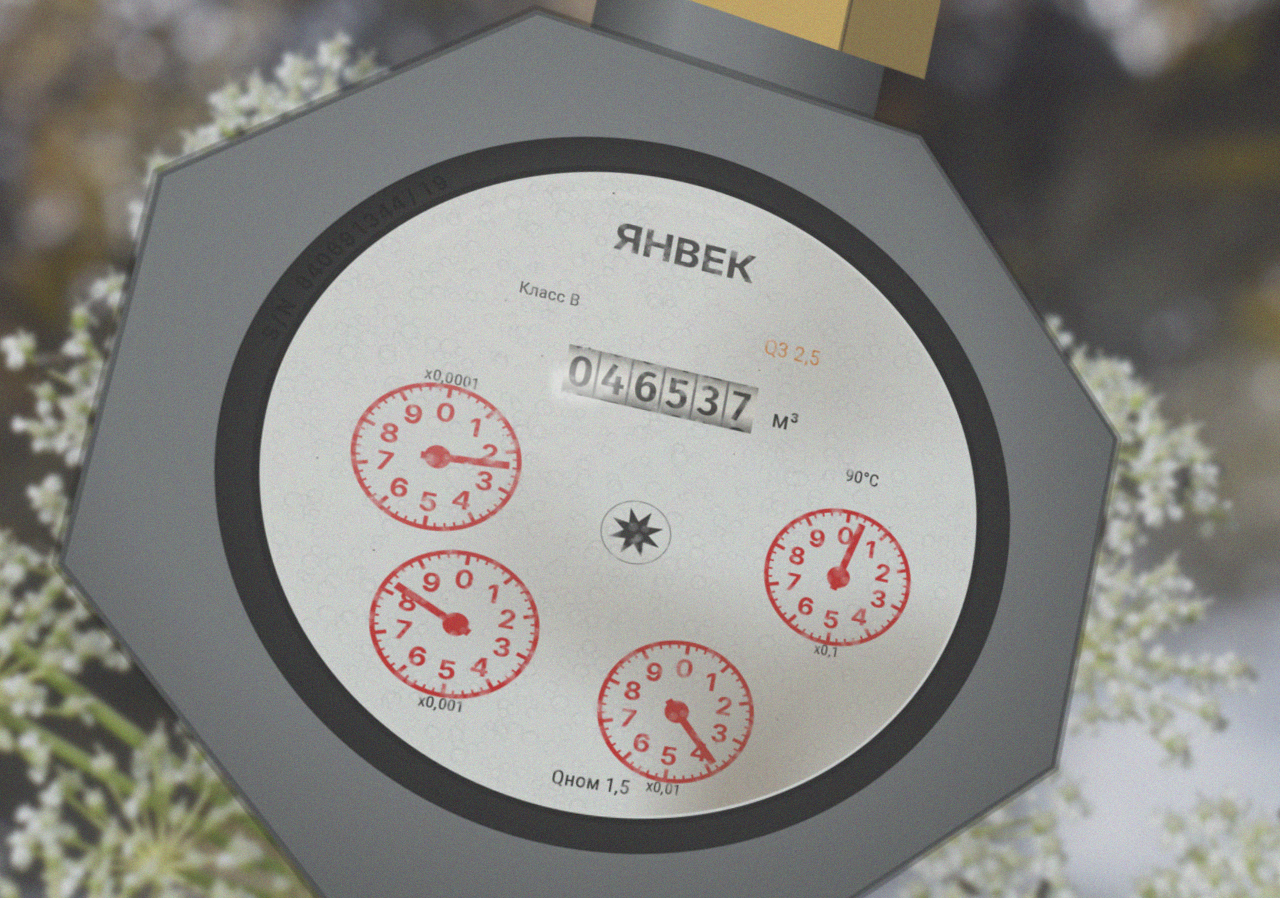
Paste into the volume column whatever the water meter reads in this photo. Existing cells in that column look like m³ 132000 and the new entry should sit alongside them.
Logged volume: m³ 46537.0382
